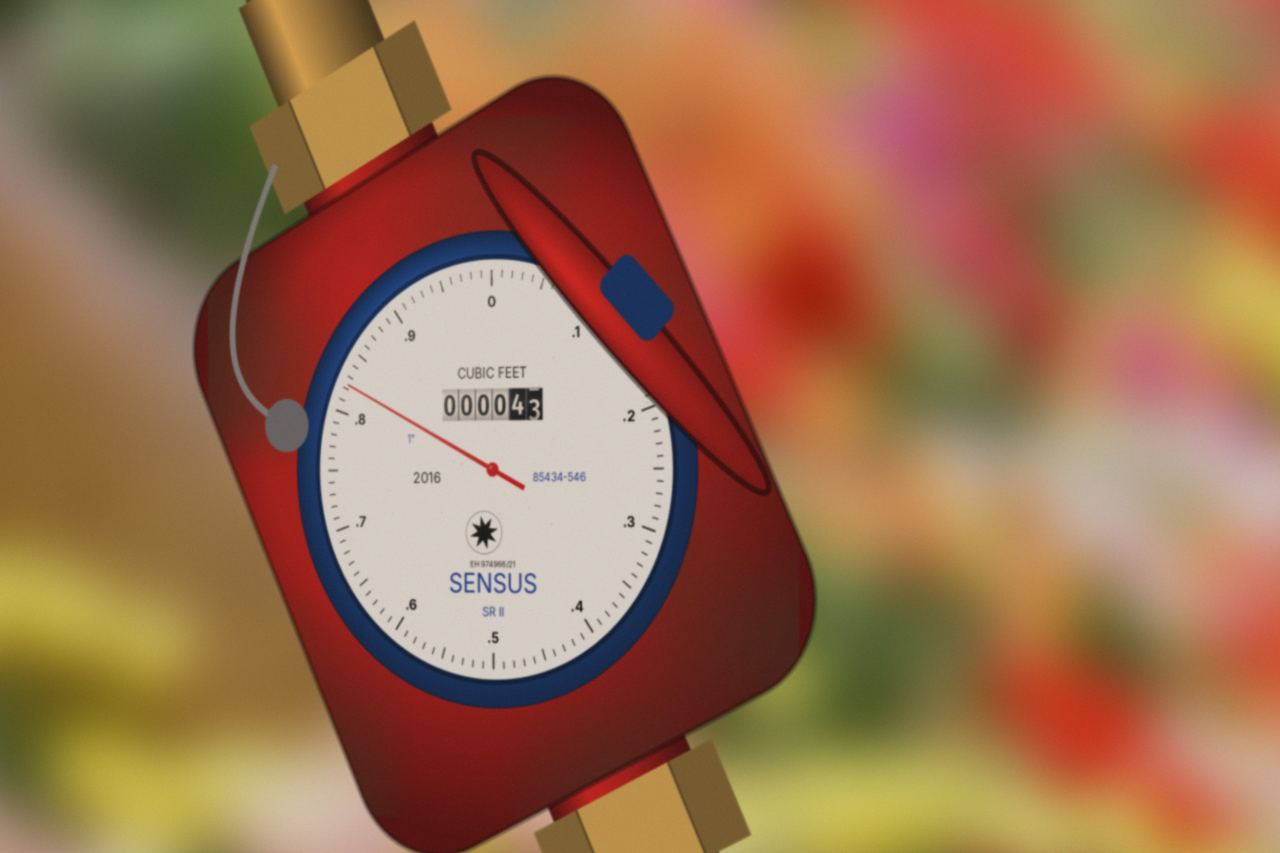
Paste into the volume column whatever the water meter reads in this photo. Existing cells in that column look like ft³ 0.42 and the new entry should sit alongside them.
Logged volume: ft³ 42.82
